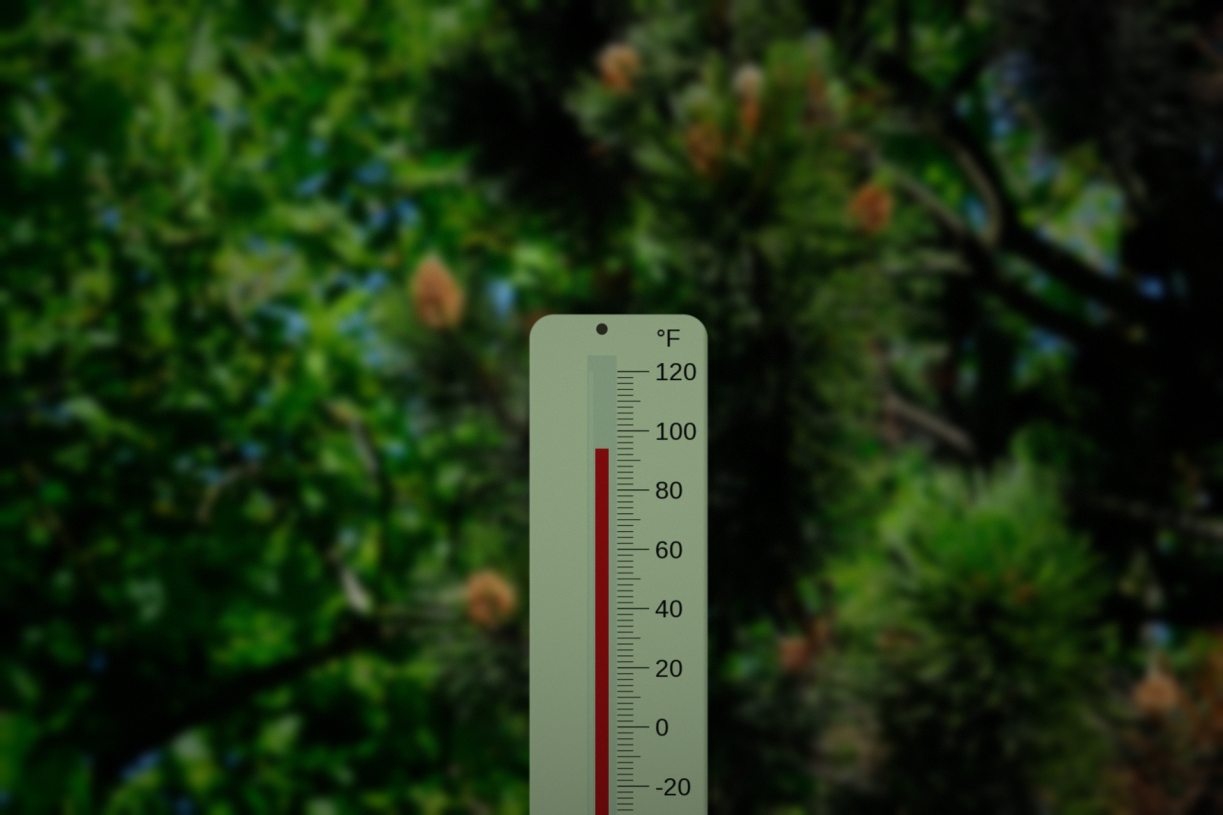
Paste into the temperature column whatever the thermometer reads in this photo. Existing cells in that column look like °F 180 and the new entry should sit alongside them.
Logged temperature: °F 94
